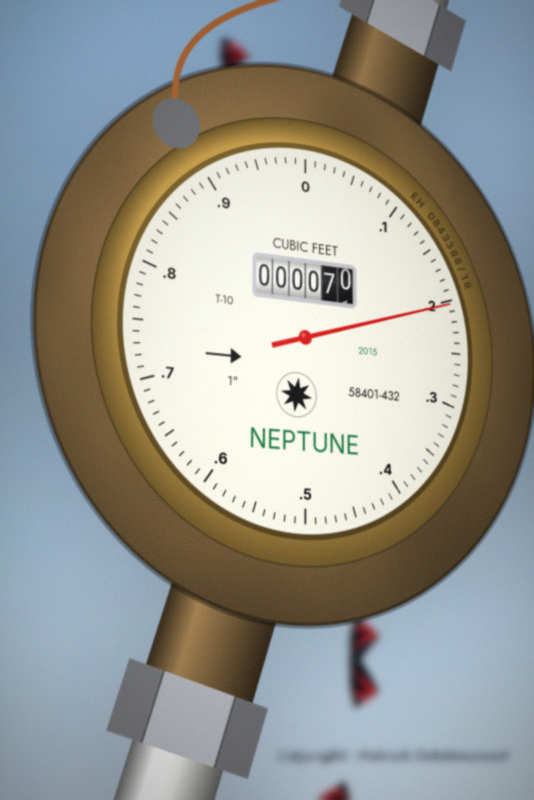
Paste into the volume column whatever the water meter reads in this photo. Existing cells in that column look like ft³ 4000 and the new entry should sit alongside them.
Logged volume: ft³ 70.20
